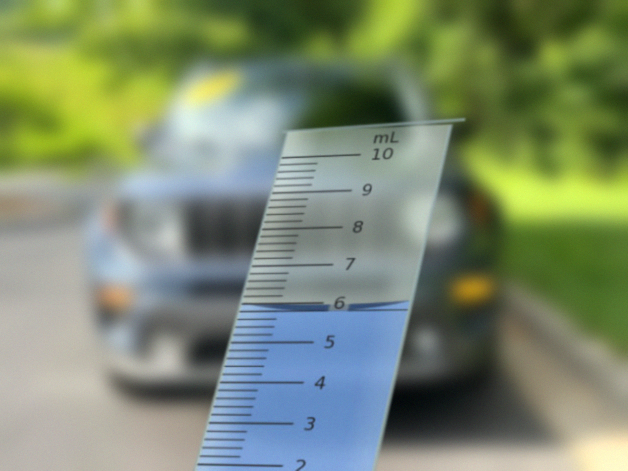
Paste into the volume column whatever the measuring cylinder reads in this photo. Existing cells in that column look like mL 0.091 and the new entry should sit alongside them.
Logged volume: mL 5.8
